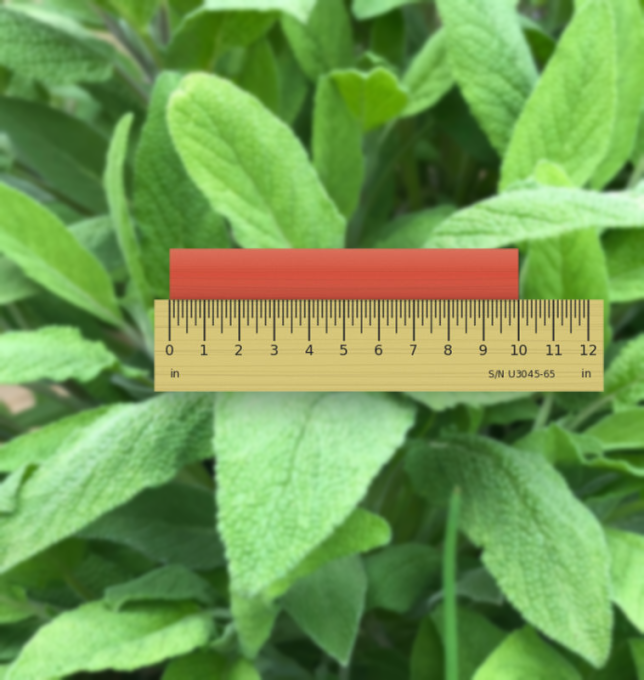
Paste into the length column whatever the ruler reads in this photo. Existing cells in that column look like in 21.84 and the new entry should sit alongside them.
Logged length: in 10
